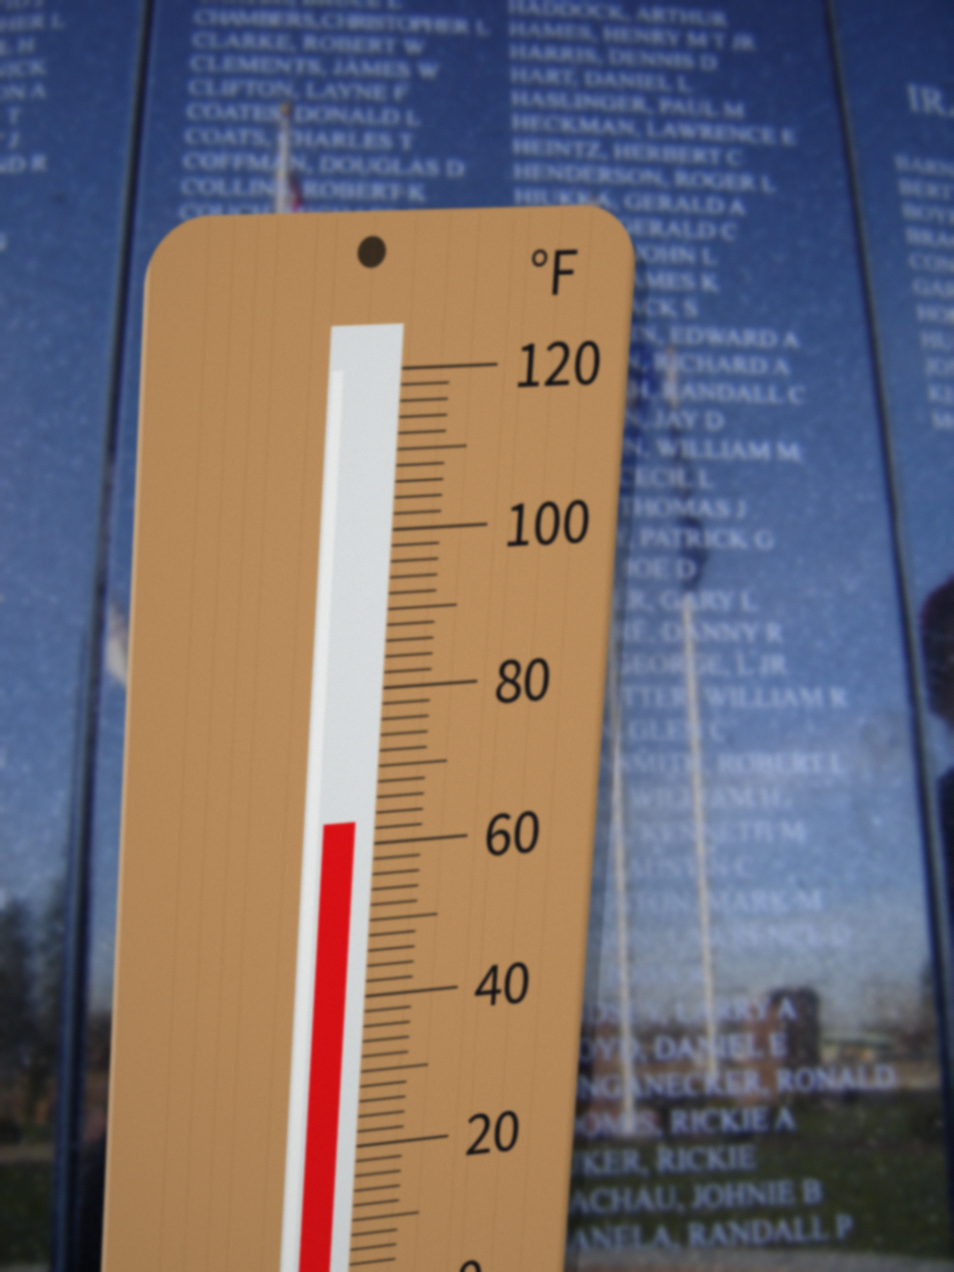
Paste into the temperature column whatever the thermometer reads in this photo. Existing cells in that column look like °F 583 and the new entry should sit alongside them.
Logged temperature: °F 63
